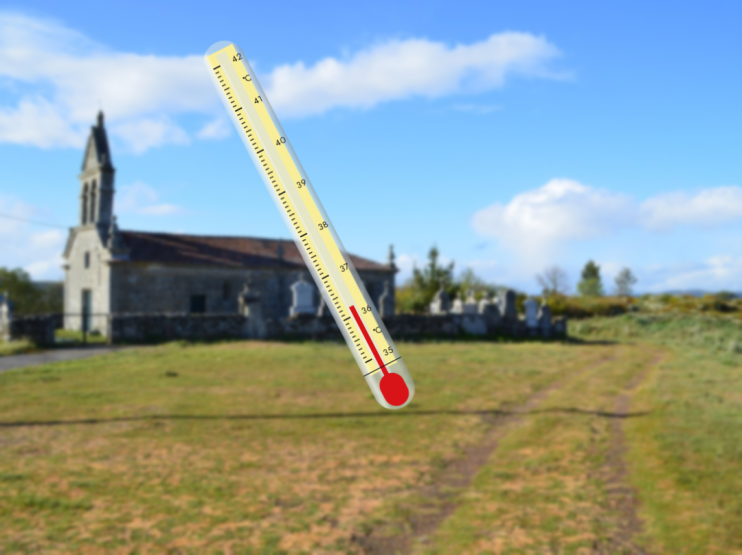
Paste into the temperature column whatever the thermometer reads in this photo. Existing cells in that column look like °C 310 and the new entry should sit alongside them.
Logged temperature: °C 36.2
